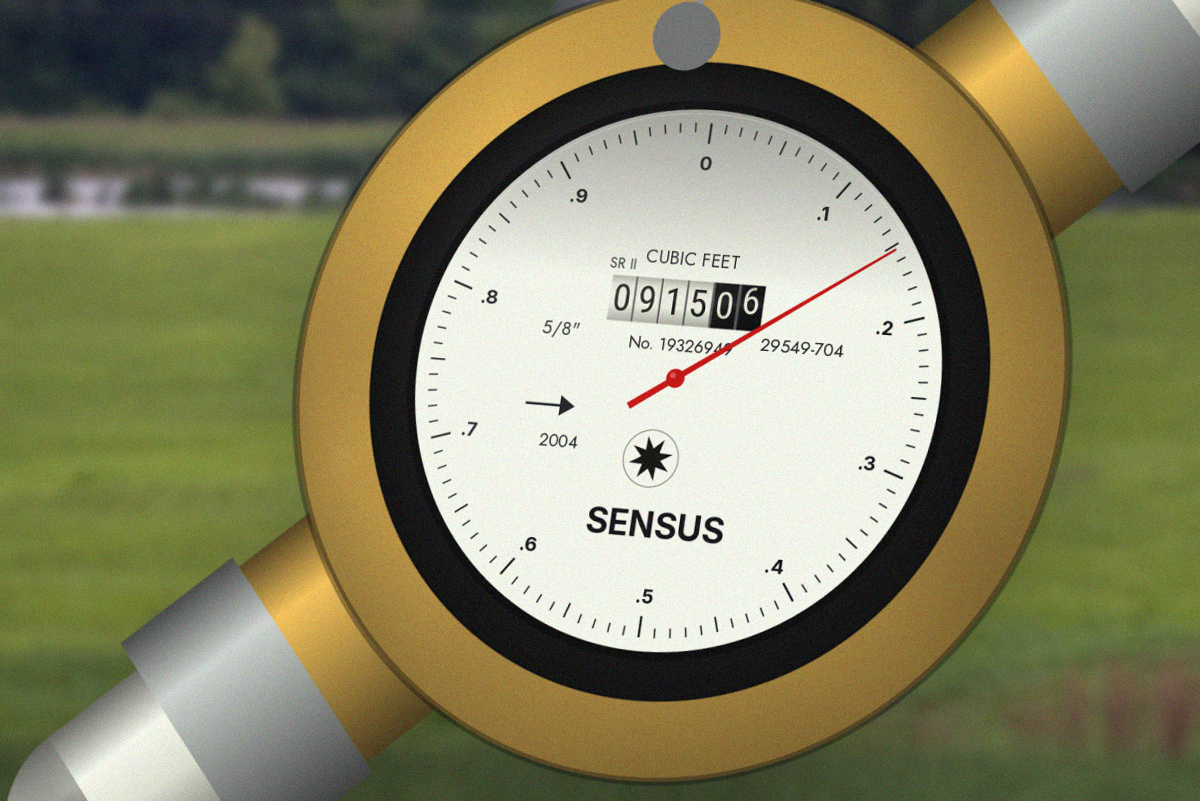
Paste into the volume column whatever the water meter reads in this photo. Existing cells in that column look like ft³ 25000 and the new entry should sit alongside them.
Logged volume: ft³ 91506.15
